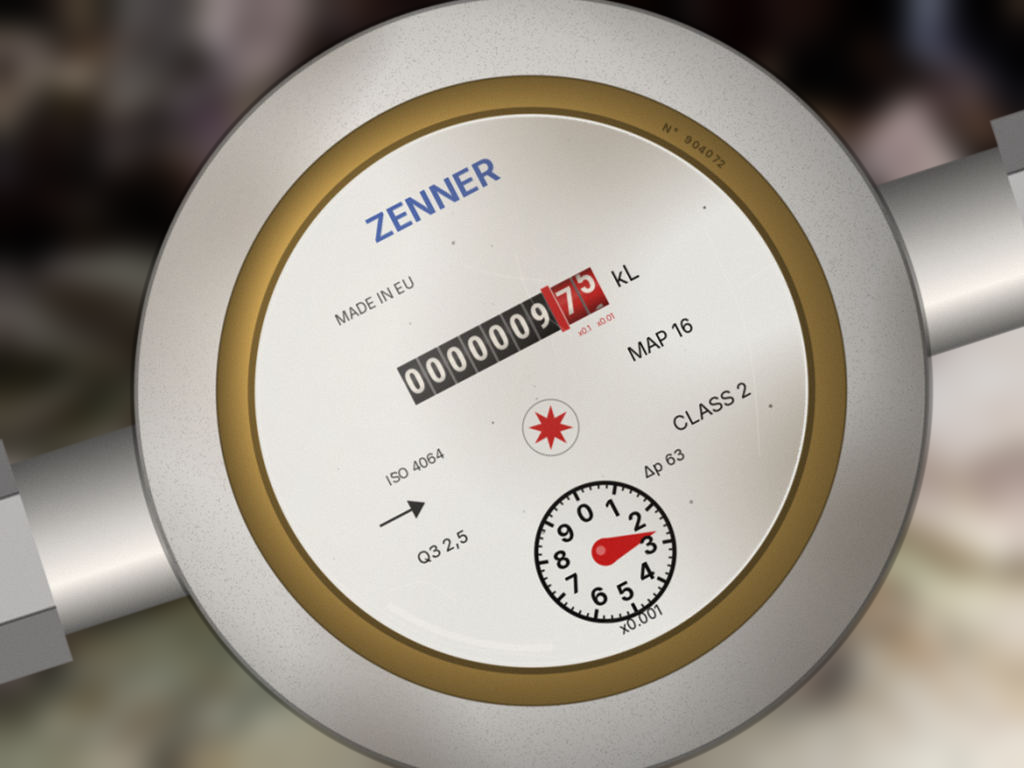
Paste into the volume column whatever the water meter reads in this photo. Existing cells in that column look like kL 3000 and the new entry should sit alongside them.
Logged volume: kL 9.752
